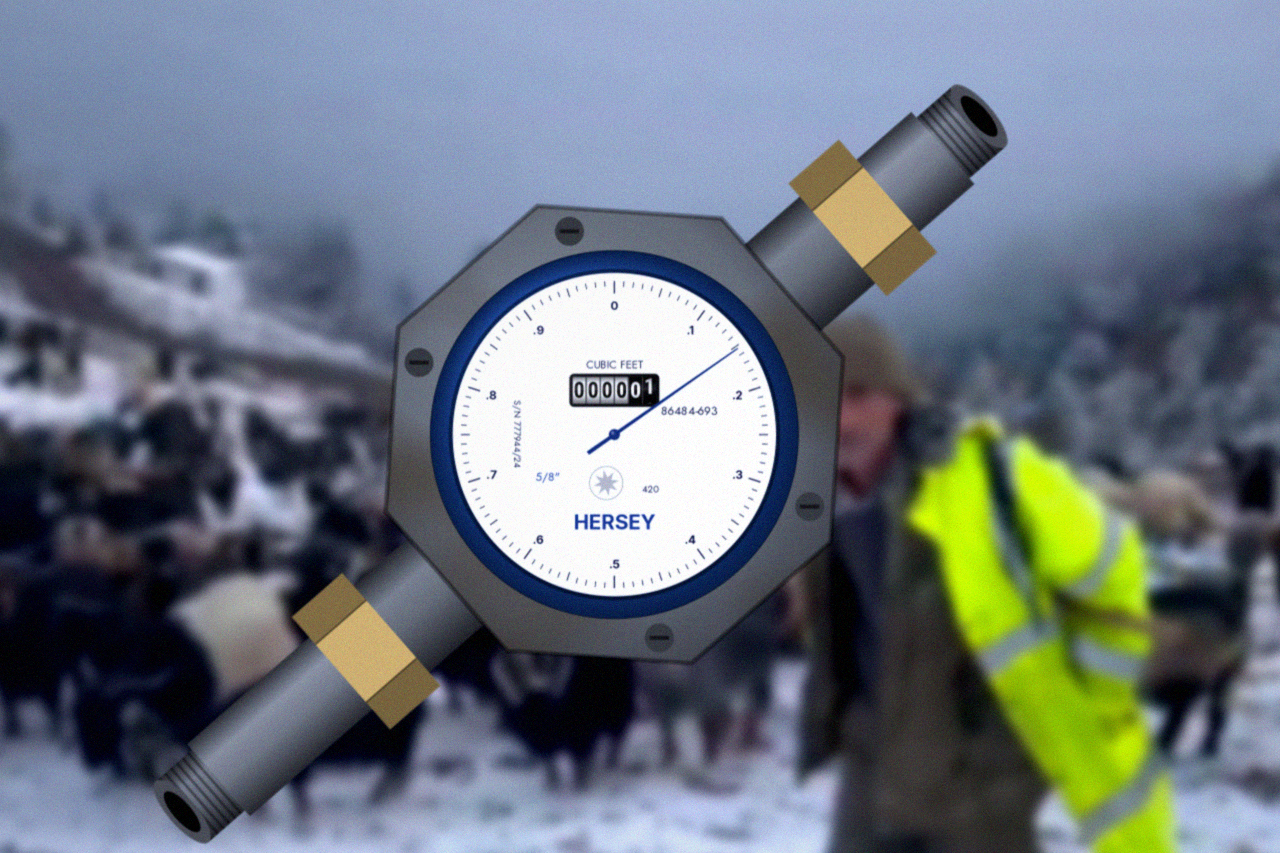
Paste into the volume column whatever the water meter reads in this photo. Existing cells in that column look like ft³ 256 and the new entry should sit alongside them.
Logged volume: ft³ 1.15
